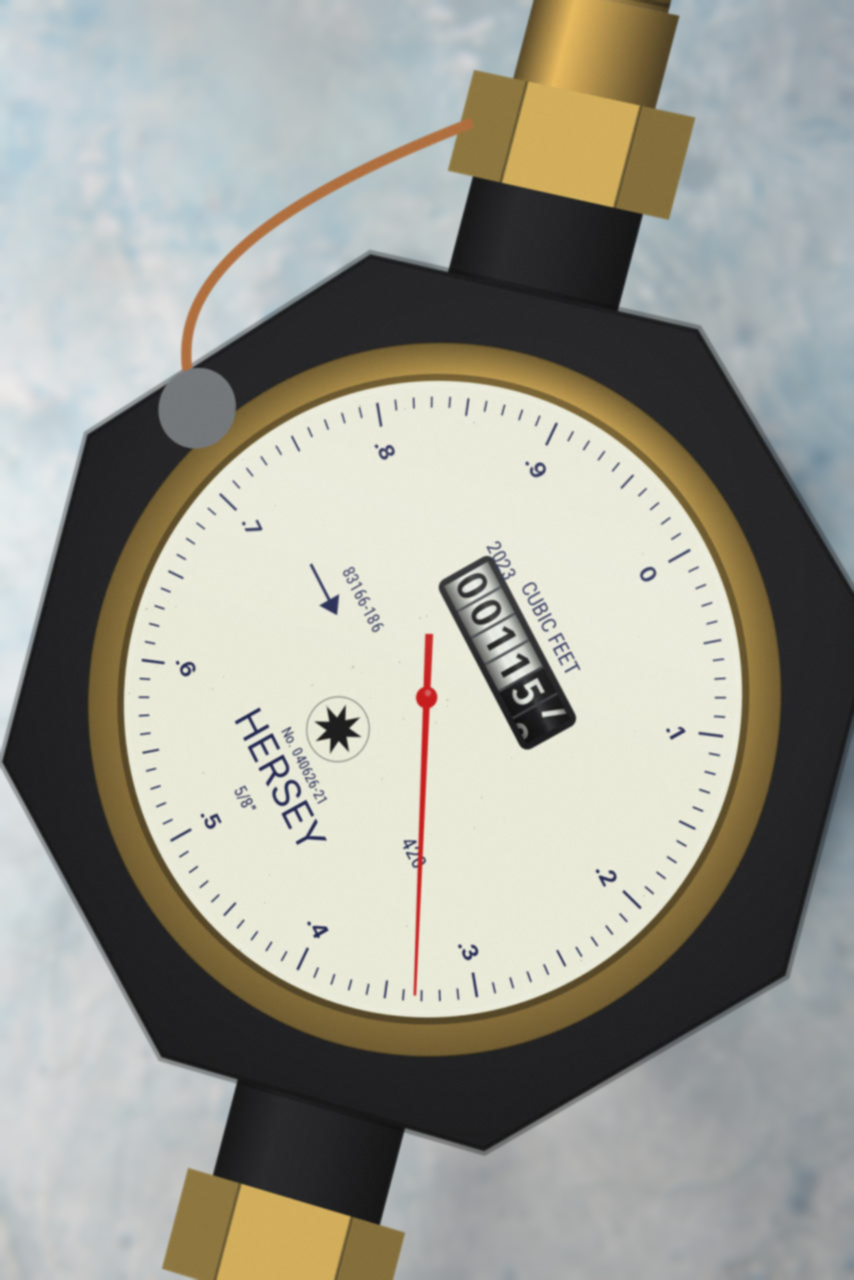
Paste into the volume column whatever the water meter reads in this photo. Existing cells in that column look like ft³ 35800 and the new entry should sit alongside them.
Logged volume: ft³ 1157.33
